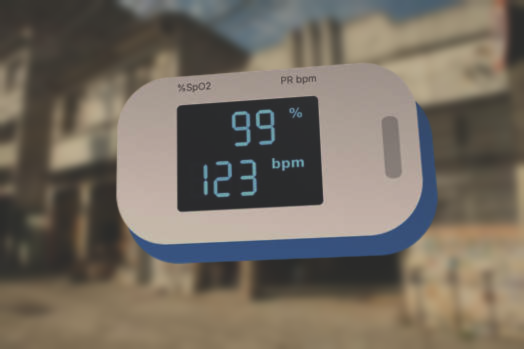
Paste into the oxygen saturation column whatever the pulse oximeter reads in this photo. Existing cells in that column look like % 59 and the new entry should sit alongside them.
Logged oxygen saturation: % 99
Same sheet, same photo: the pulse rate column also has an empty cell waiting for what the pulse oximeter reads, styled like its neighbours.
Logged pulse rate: bpm 123
